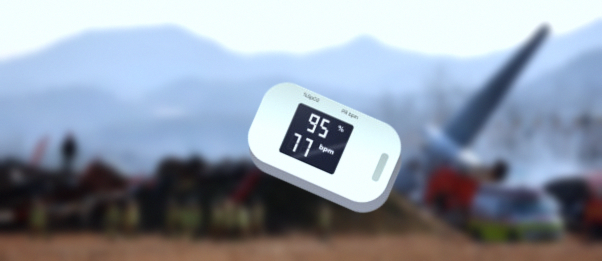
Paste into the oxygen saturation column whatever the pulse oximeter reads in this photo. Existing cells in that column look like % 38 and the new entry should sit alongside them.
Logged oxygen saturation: % 95
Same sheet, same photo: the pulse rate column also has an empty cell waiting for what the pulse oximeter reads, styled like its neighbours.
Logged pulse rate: bpm 77
